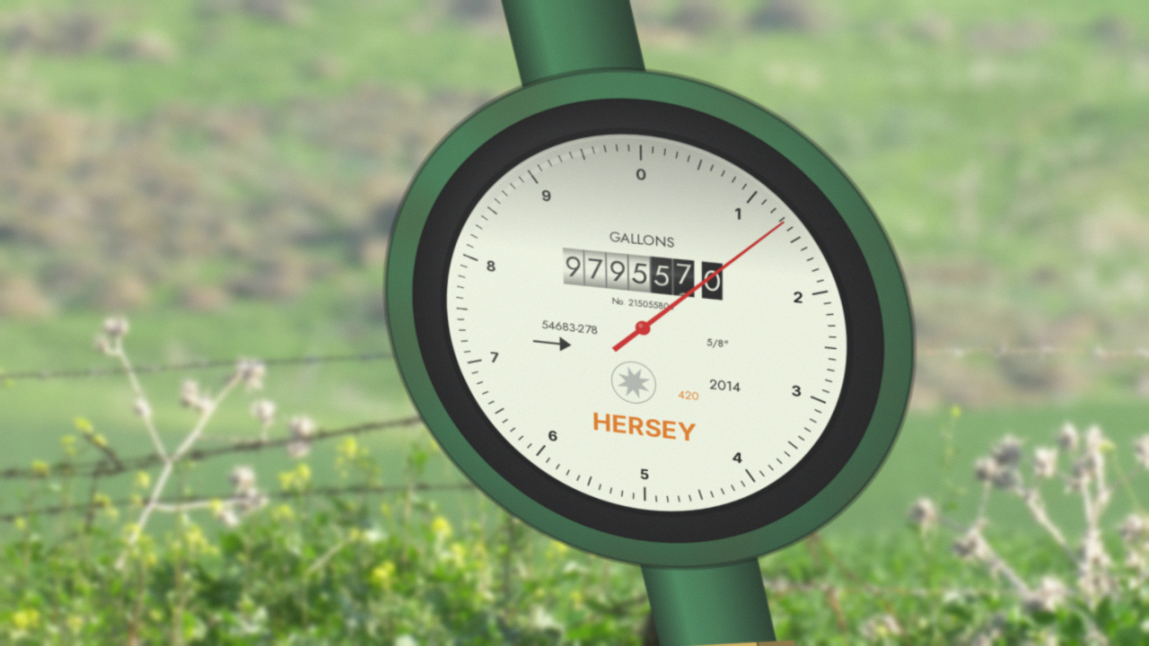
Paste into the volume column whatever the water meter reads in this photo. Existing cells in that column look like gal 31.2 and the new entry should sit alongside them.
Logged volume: gal 9795571.3
